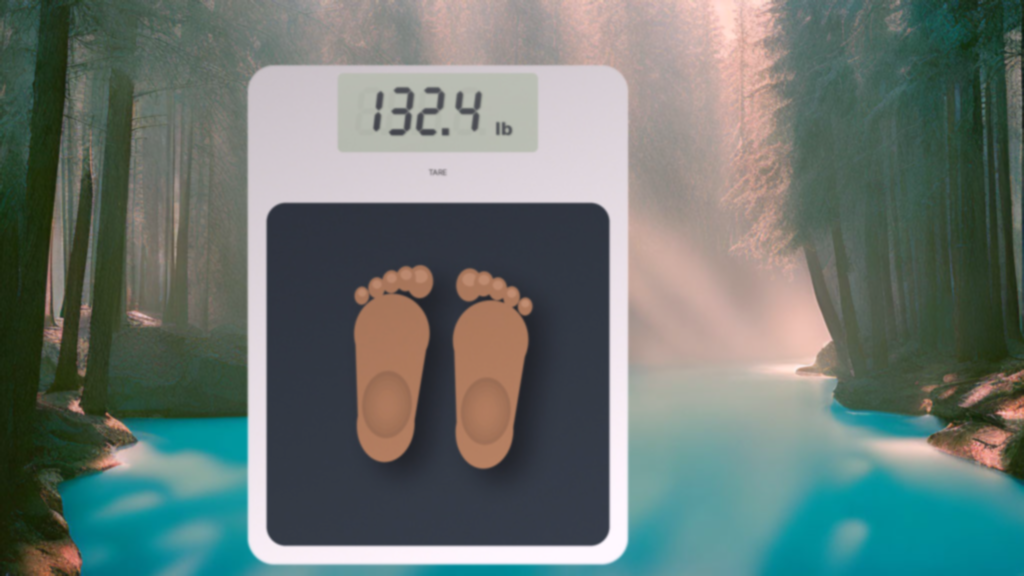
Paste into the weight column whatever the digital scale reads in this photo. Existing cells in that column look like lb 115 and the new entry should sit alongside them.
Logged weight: lb 132.4
